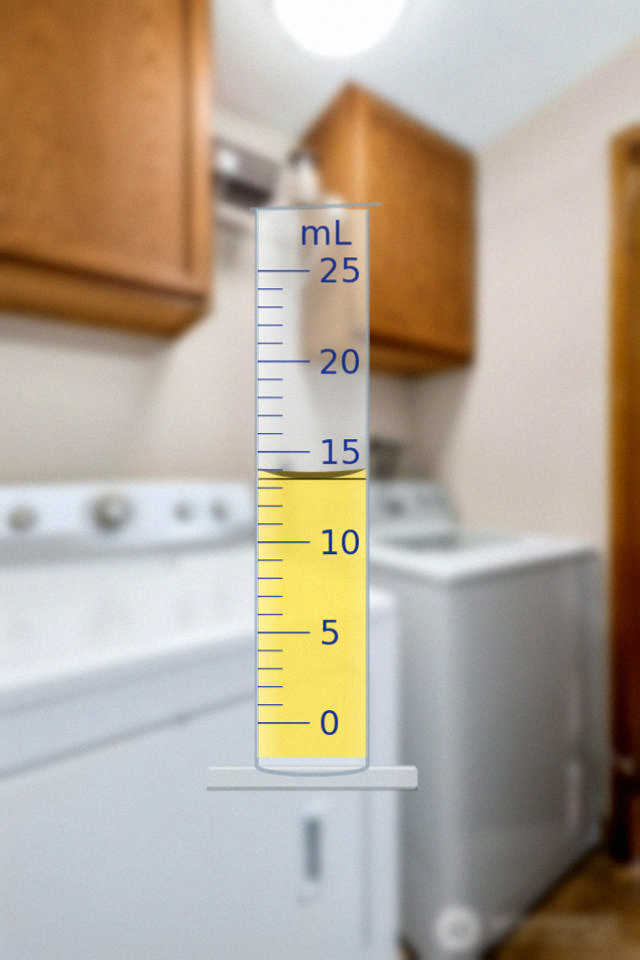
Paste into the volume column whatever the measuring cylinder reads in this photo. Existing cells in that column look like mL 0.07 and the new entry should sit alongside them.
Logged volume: mL 13.5
